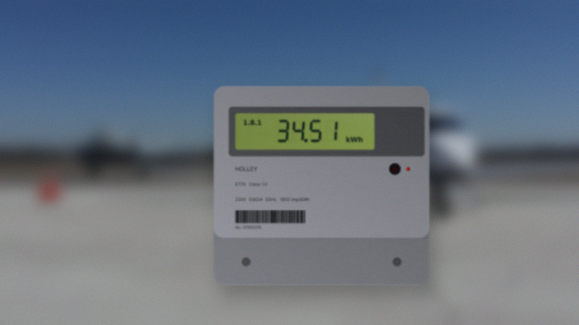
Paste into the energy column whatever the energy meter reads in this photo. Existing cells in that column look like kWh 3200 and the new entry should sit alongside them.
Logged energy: kWh 34.51
